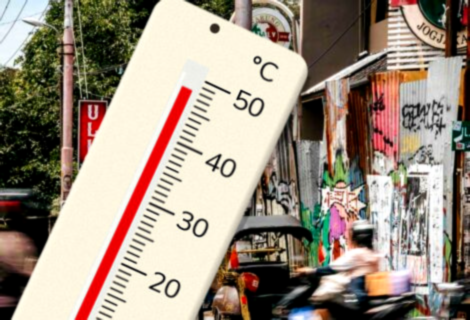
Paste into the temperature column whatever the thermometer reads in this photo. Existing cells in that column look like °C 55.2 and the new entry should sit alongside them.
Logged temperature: °C 48
